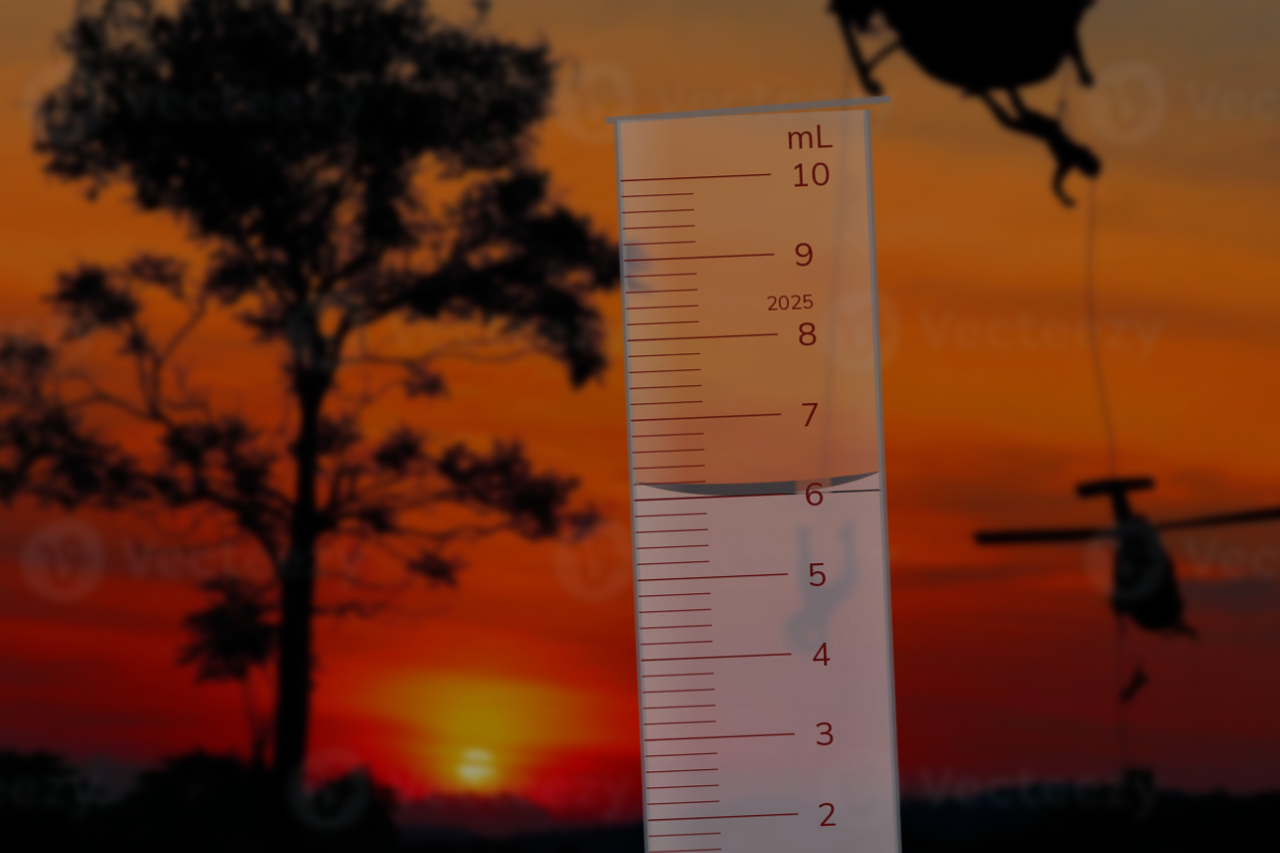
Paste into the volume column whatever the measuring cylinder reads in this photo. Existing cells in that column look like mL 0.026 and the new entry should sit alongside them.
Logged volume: mL 6
